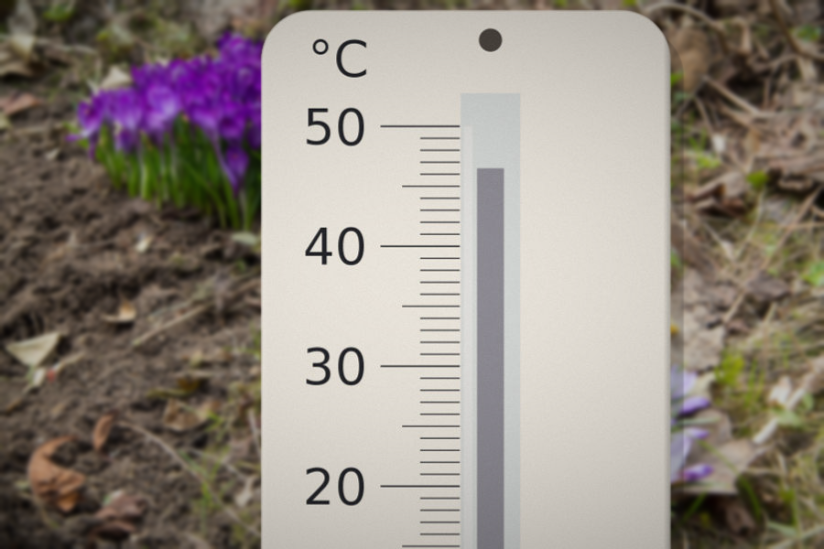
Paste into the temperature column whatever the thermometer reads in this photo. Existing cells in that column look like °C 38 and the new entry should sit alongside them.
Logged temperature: °C 46.5
